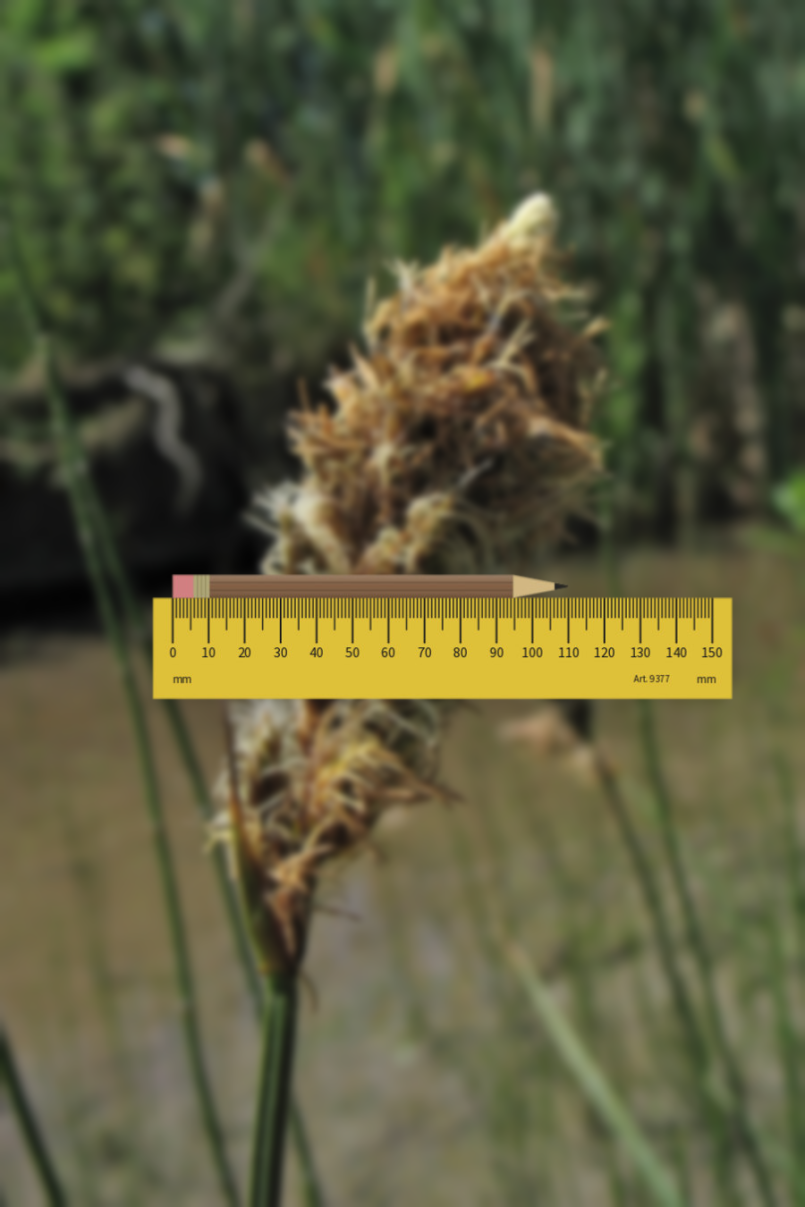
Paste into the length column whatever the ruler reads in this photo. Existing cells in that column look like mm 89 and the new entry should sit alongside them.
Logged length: mm 110
